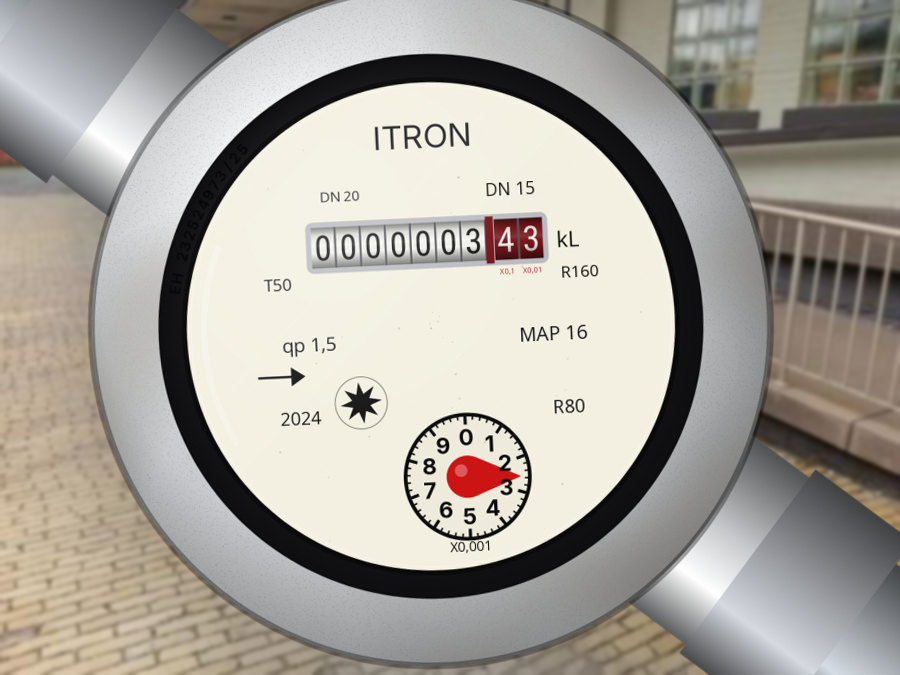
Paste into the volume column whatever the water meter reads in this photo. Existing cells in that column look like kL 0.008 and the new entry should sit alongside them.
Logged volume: kL 3.432
